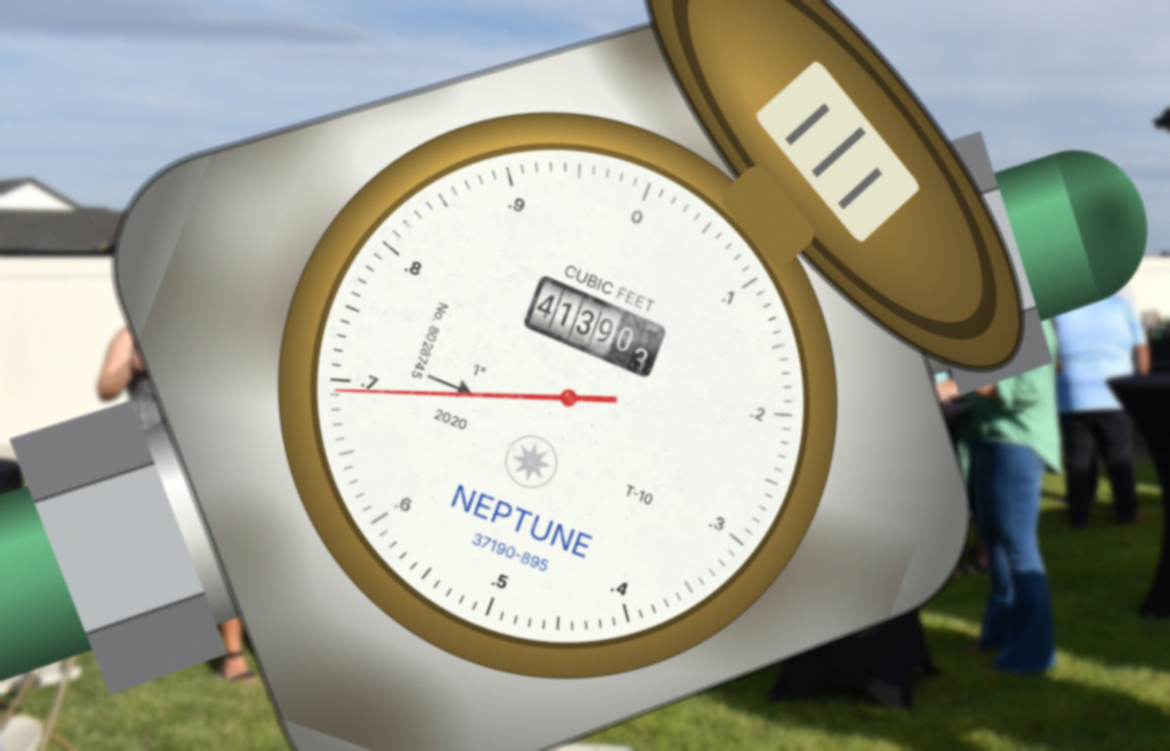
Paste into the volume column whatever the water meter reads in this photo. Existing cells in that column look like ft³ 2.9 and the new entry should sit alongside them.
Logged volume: ft³ 413902.69
